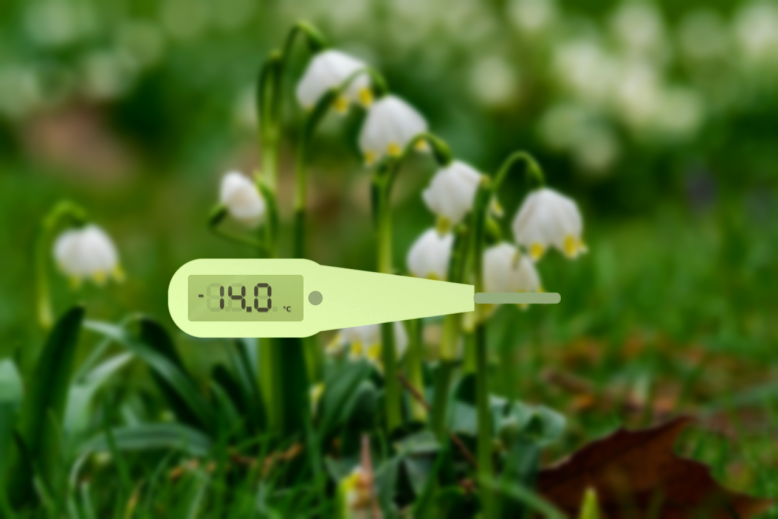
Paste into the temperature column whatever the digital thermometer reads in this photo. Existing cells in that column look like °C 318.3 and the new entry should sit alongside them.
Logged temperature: °C -14.0
